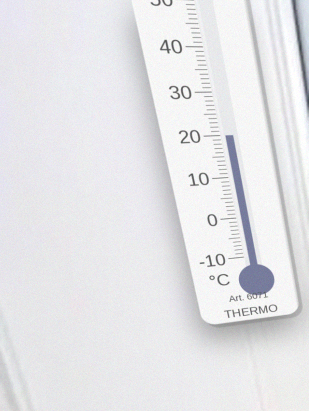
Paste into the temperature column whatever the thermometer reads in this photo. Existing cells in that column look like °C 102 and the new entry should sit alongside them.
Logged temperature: °C 20
